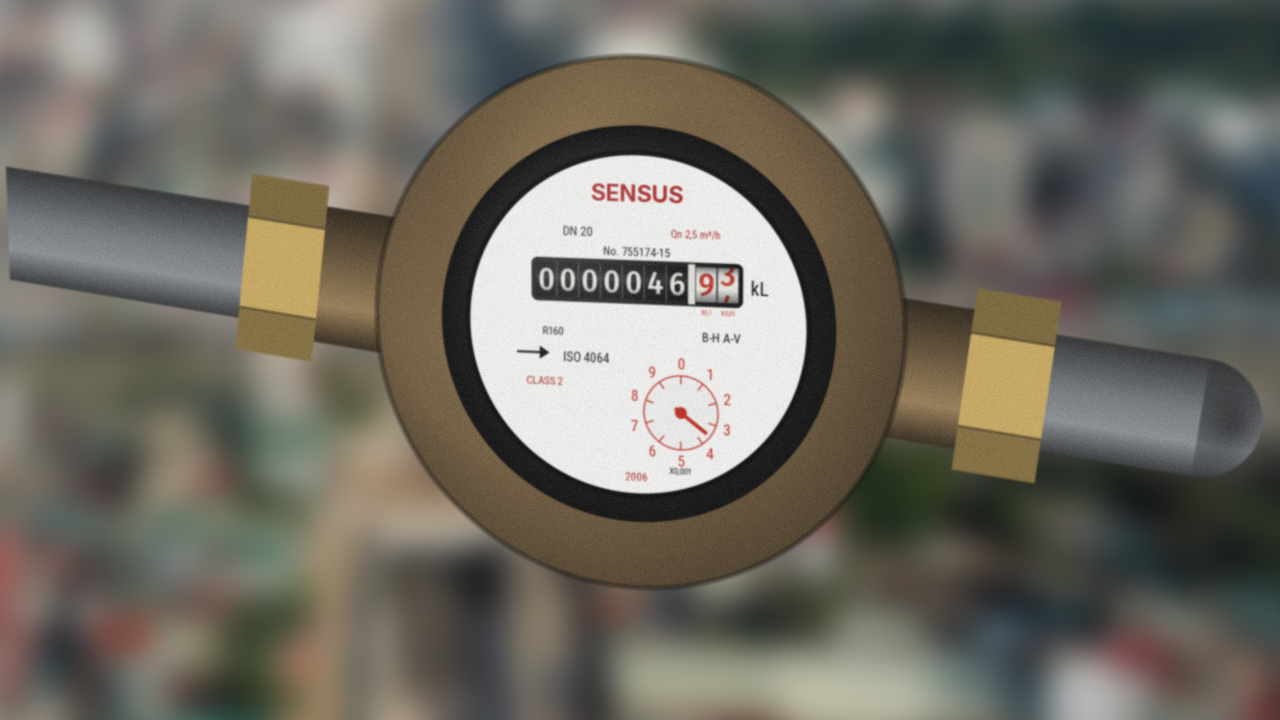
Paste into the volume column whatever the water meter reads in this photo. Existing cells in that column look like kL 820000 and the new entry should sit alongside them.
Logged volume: kL 46.933
